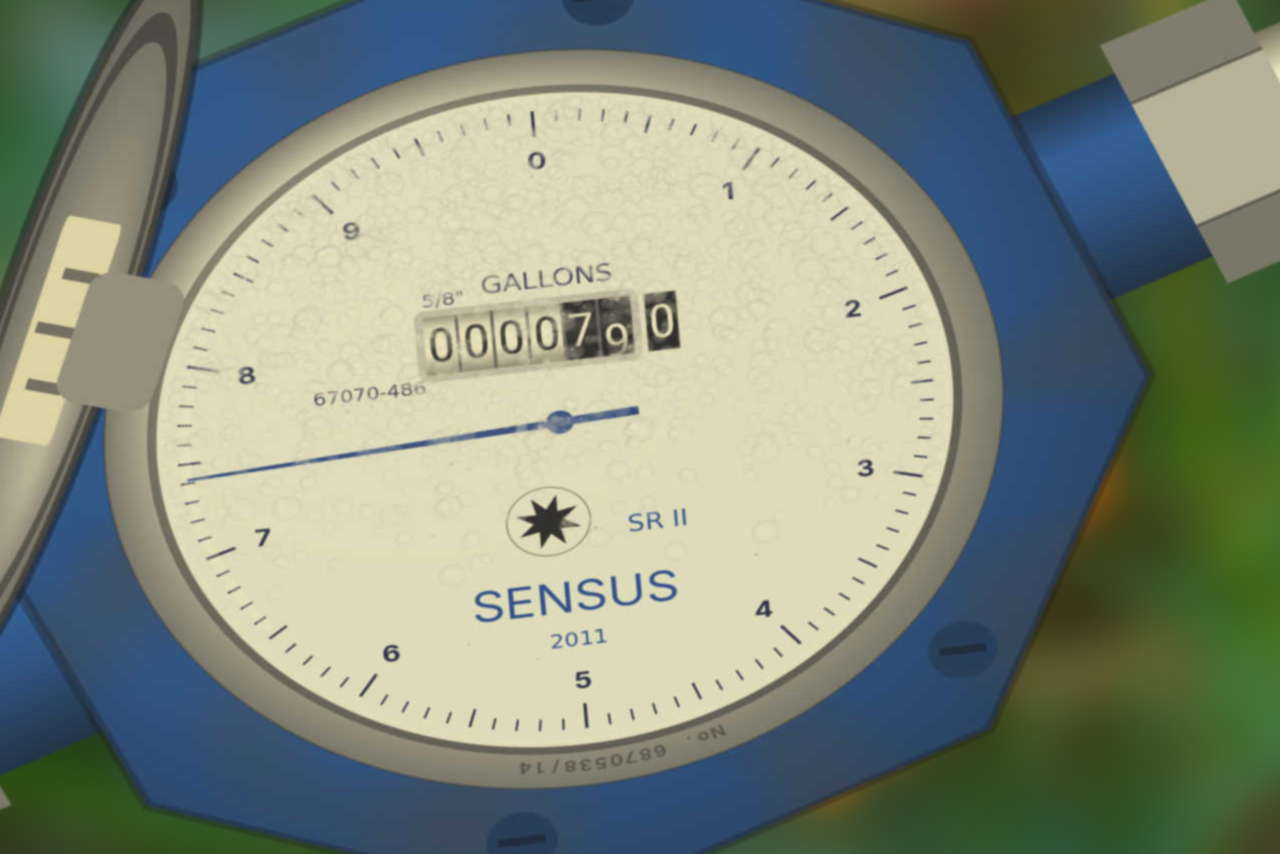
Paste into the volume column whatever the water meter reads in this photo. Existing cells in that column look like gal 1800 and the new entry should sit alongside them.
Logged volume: gal 787.4
